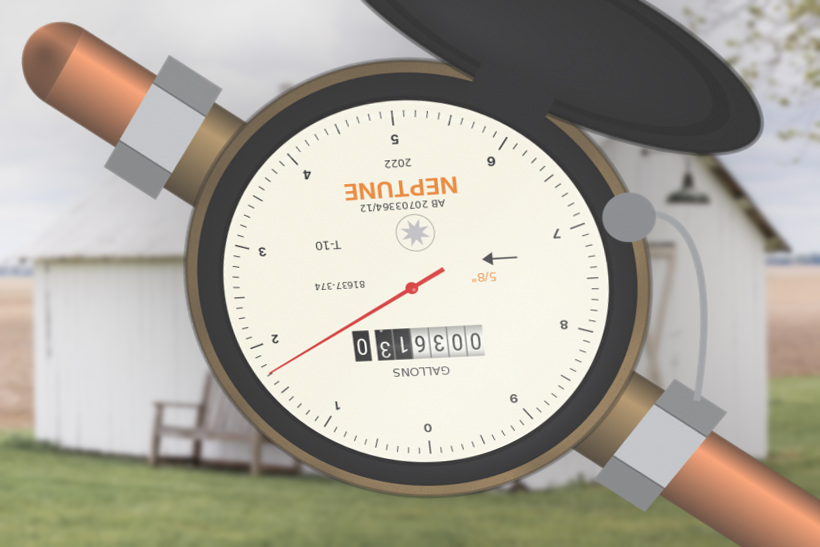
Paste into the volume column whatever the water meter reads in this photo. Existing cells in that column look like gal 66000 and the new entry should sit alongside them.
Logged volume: gal 36131.7
